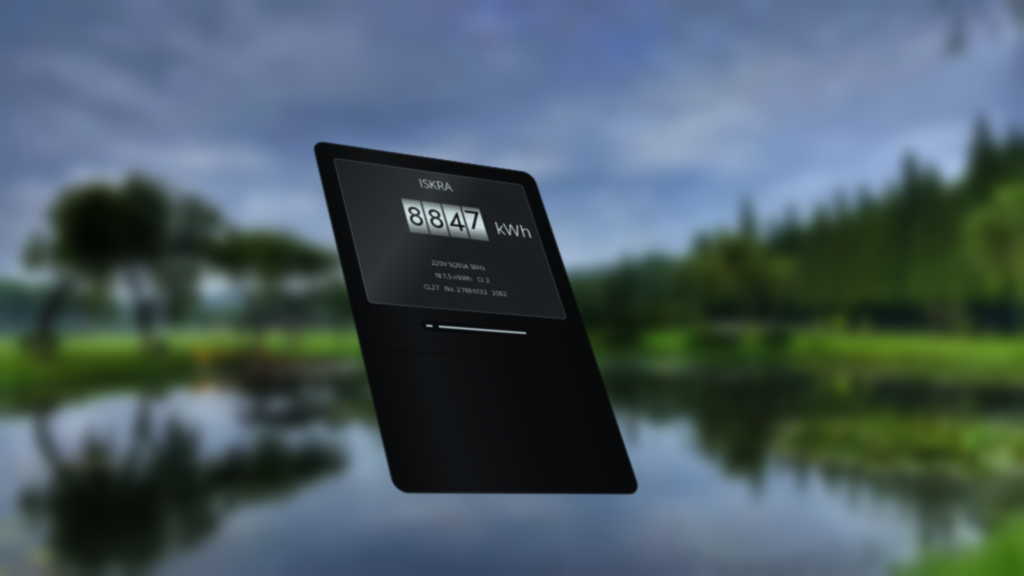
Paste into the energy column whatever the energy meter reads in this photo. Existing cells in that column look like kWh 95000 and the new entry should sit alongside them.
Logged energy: kWh 8847
